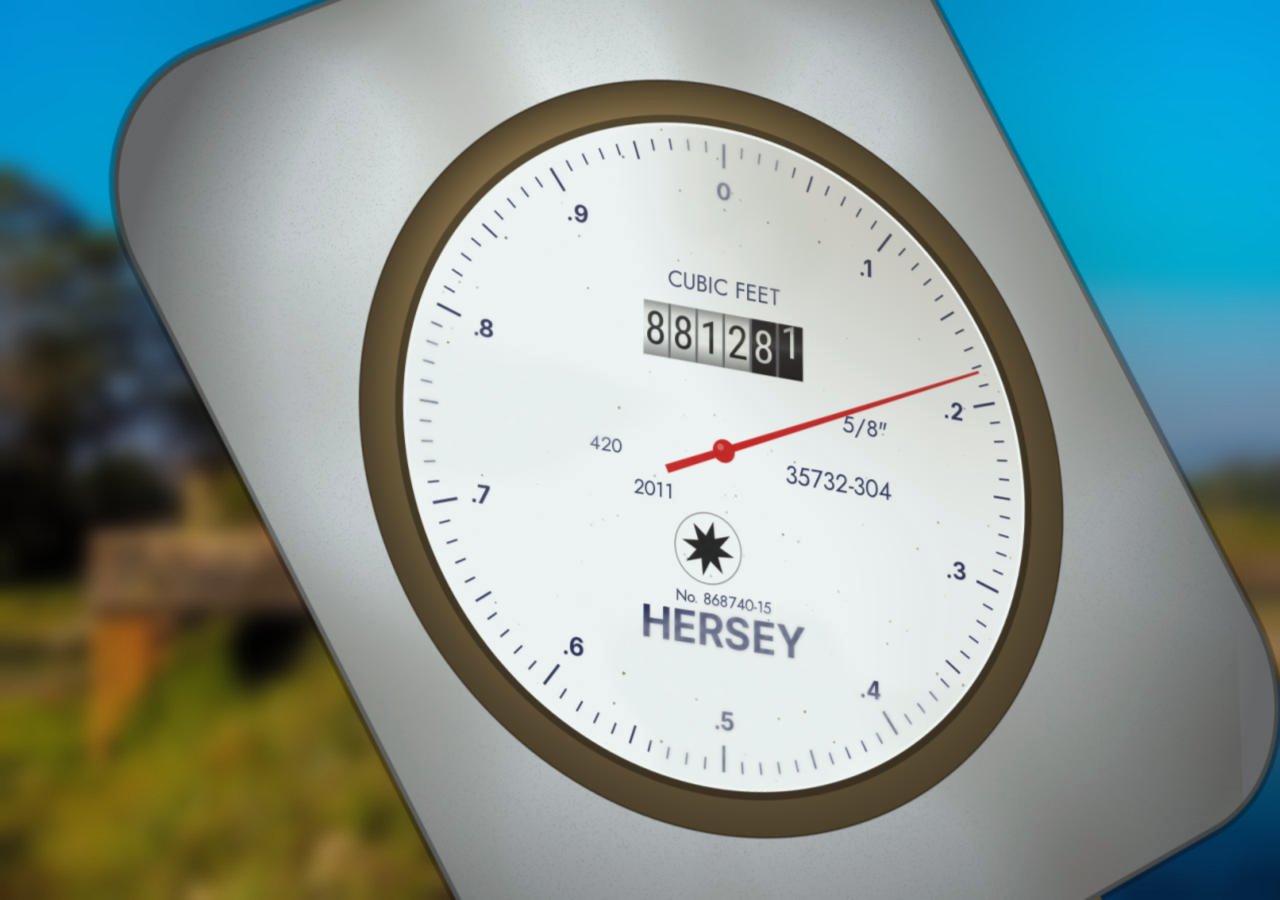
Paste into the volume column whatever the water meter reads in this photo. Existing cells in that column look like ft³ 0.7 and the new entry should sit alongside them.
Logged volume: ft³ 881281.18
